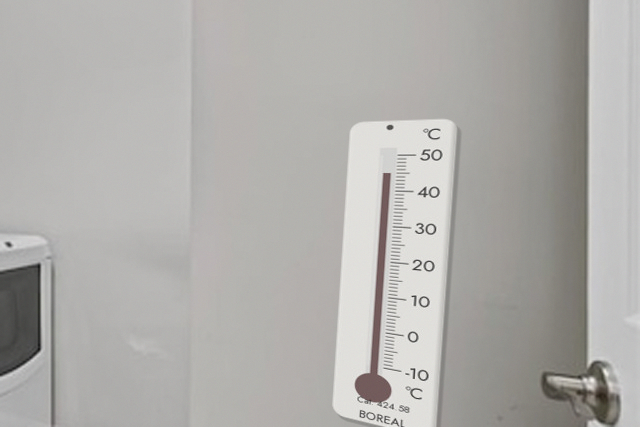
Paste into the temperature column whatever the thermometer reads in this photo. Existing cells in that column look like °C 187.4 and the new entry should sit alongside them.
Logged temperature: °C 45
